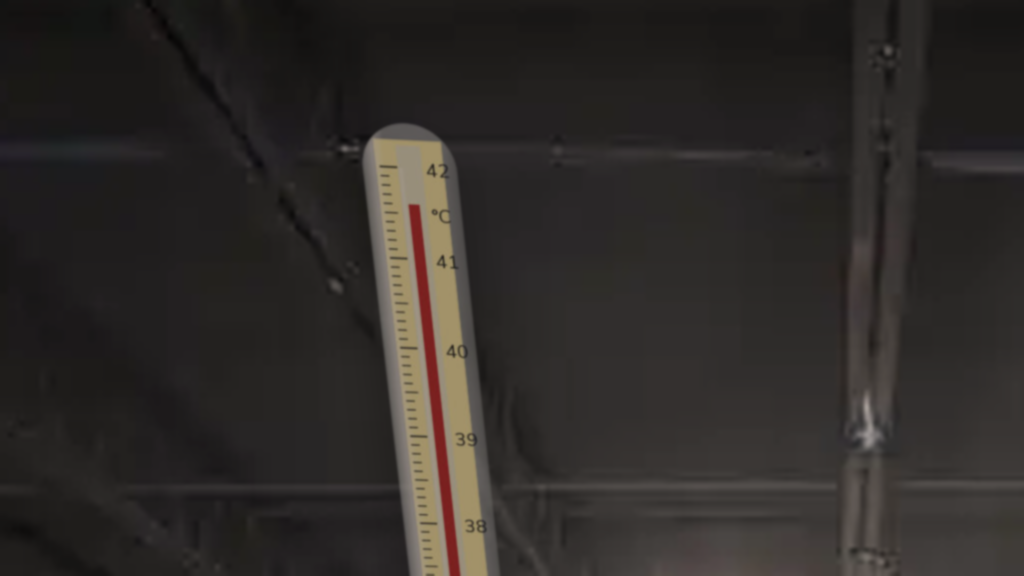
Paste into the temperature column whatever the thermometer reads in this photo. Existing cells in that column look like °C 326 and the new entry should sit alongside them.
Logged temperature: °C 41.6
